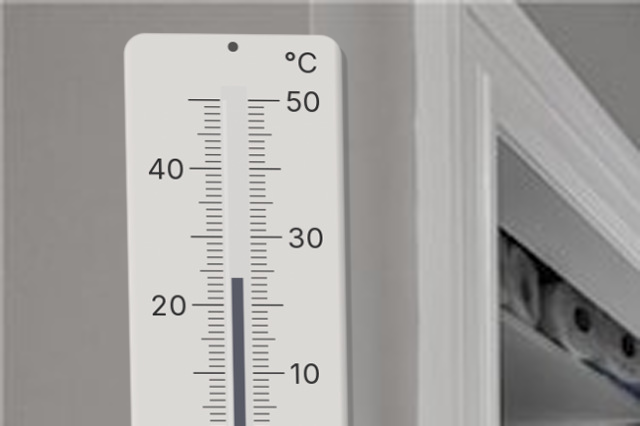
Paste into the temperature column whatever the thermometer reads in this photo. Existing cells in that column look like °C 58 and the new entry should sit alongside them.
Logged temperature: °C 24
